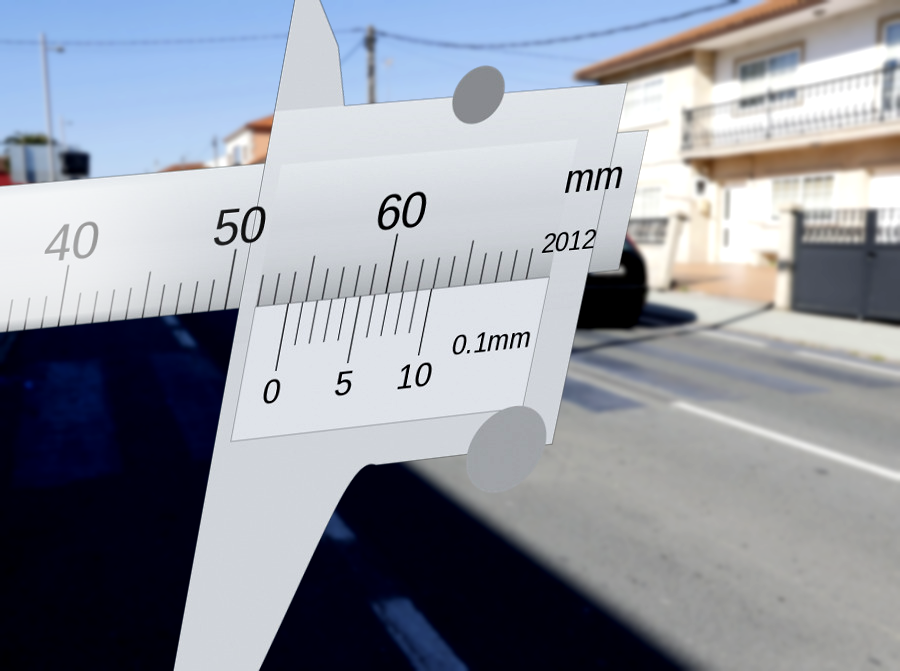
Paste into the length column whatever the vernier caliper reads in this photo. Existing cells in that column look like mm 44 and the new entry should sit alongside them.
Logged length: mm 53.9
